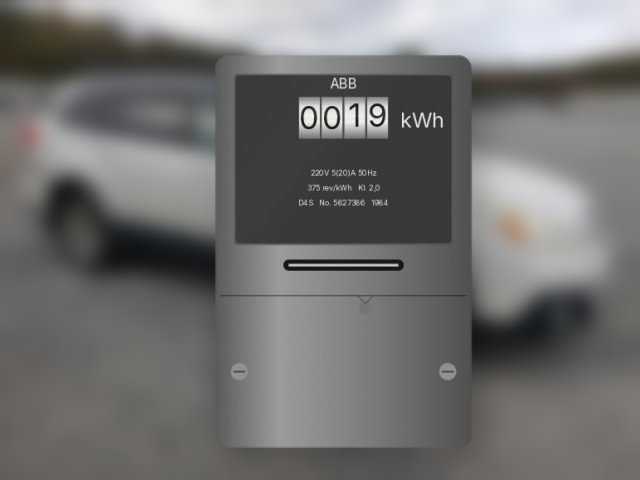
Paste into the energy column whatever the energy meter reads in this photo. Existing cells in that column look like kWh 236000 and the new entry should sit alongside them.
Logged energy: kWh 19
